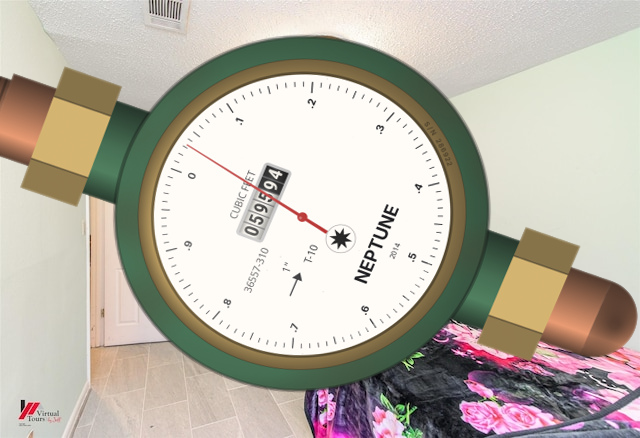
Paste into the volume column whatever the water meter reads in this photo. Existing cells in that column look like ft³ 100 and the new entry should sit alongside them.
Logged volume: ft³ 59594.03
